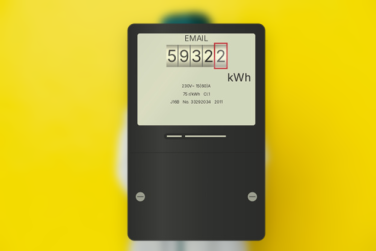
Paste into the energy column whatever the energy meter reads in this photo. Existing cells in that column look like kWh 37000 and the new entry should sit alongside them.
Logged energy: kWh 5932.2
